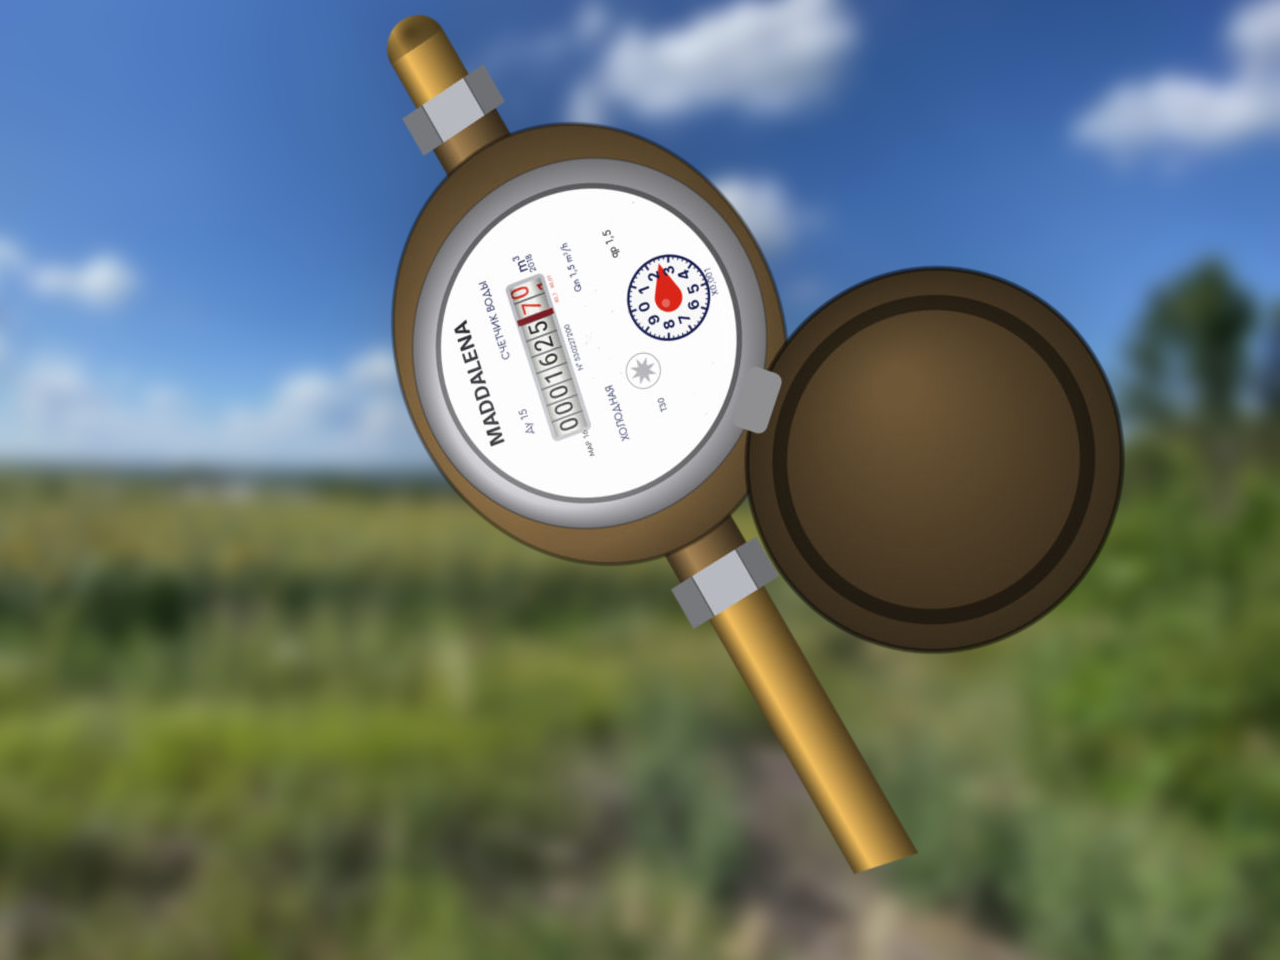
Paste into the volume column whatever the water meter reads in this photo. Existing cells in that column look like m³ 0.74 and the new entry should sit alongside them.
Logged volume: m³ 1625.702
